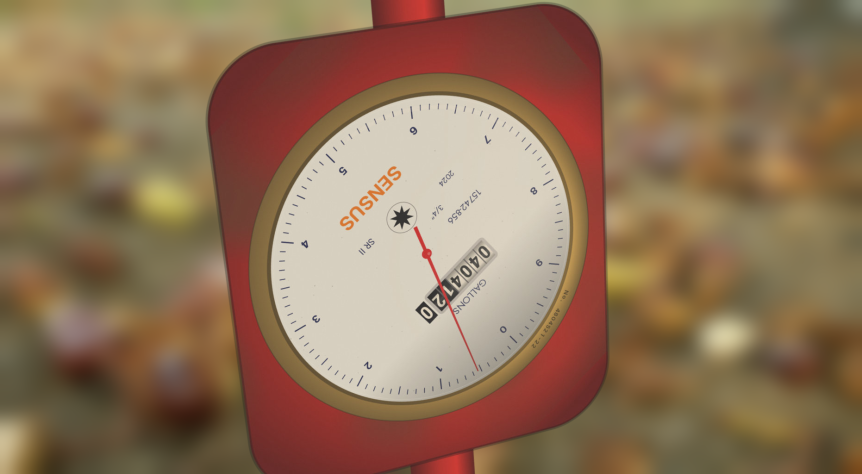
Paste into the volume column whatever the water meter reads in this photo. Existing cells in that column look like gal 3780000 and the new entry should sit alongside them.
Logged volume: gal 404120.5
